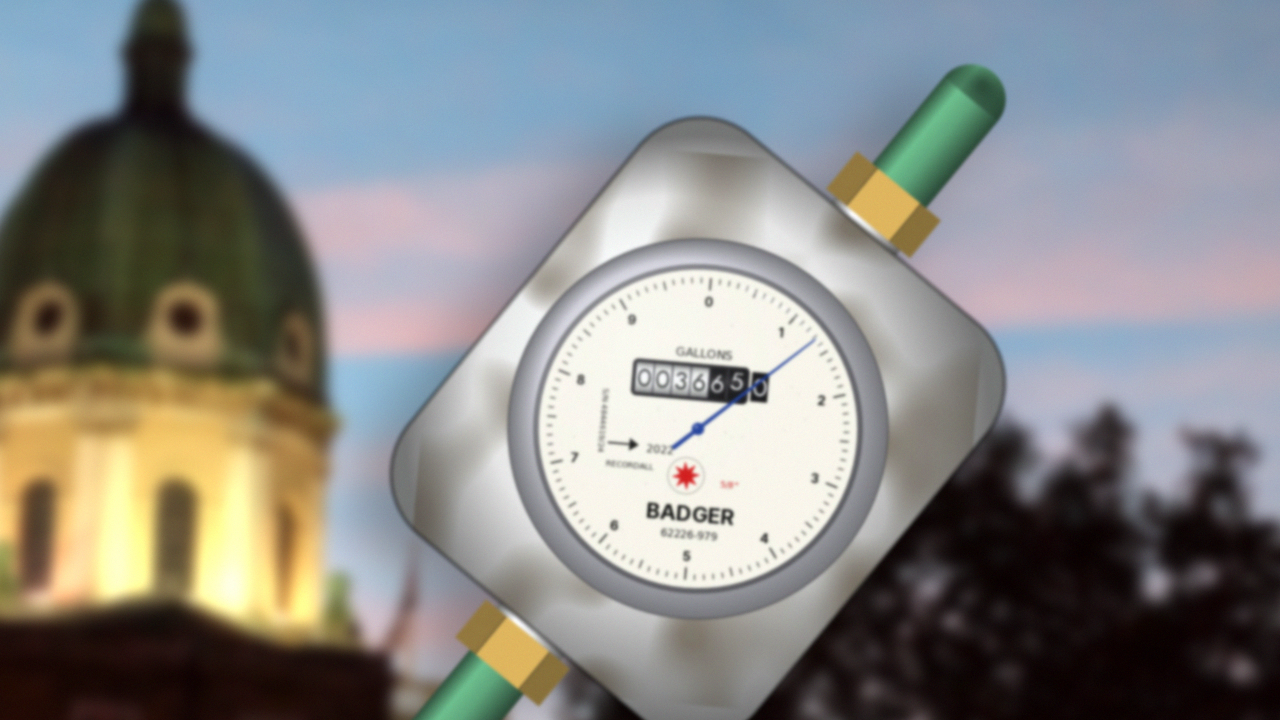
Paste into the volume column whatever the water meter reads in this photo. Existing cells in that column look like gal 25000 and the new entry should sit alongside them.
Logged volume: gal 36651.3
